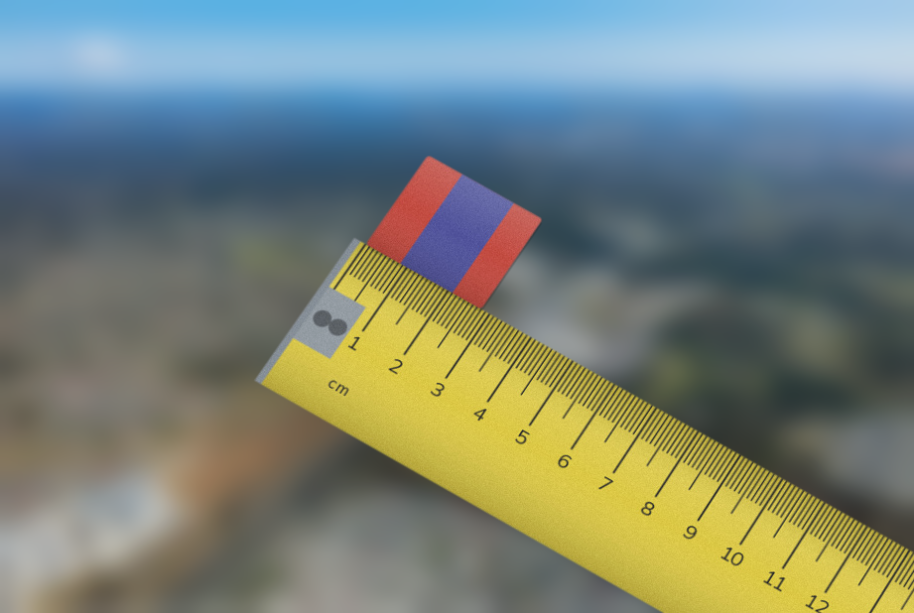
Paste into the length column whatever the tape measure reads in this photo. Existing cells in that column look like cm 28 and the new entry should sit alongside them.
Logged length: cm 2.8
